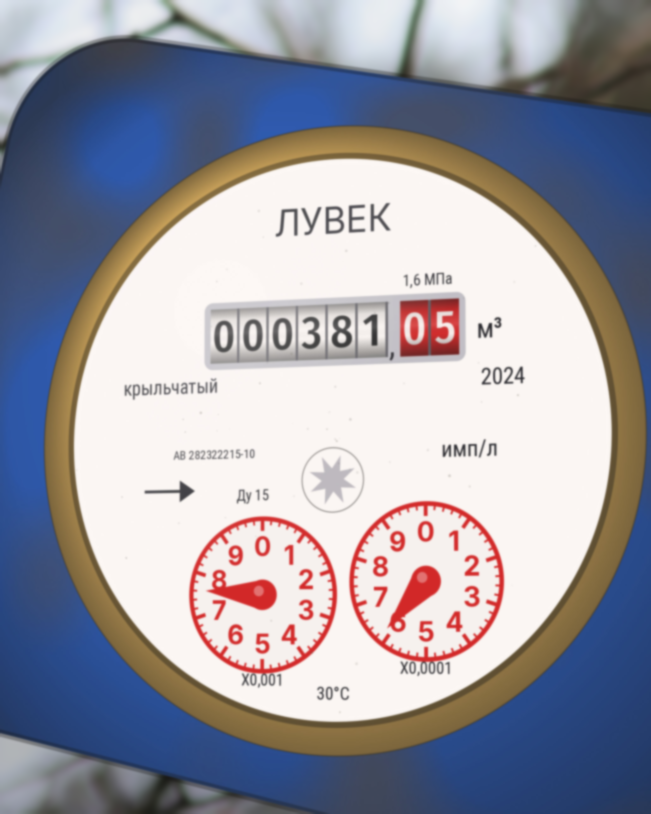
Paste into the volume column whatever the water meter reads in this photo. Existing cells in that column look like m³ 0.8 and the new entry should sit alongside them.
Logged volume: m³ 381.0576
